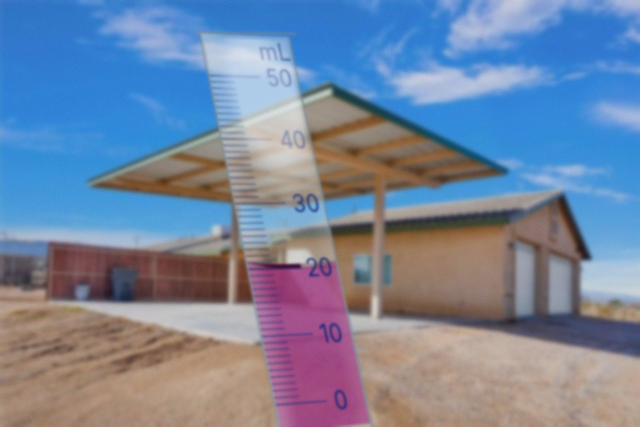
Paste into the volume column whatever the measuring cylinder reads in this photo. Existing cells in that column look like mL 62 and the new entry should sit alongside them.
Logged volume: mL 20
